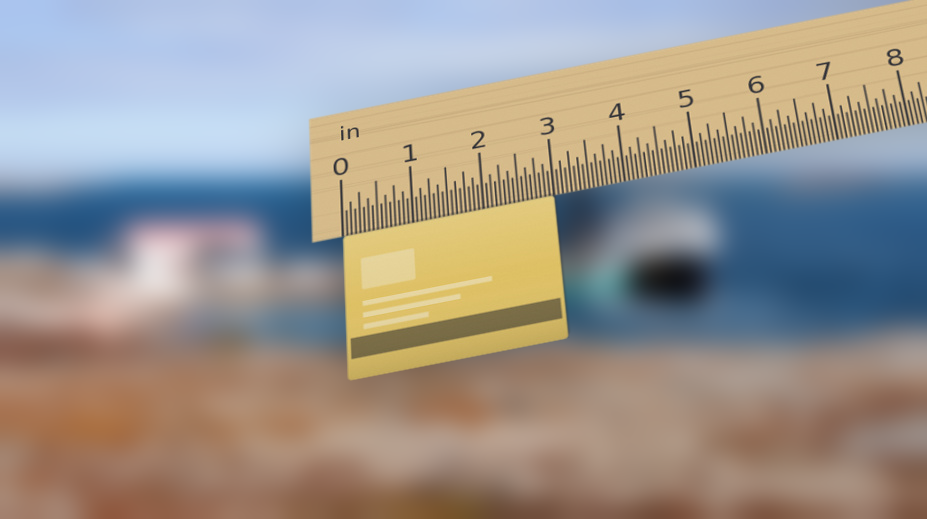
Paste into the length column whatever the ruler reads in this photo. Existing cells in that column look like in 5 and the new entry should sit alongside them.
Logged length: in 3
